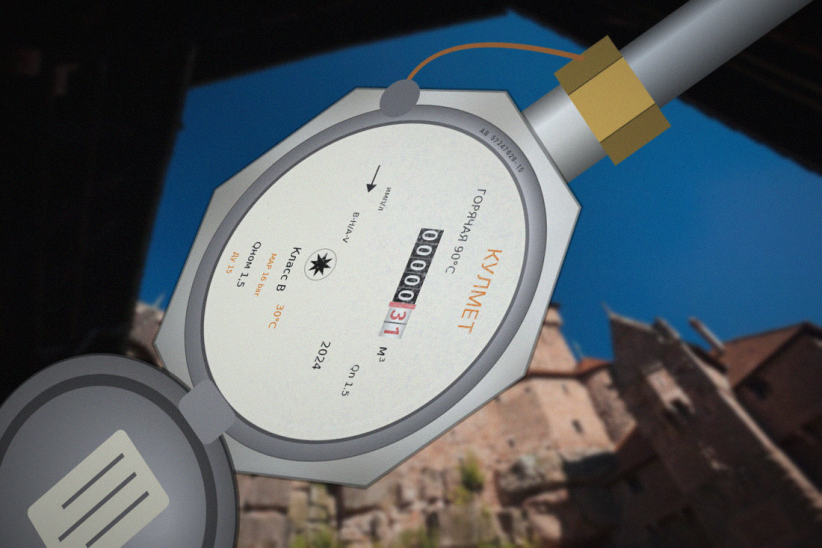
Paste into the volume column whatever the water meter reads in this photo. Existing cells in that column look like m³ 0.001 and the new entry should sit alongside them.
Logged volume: m³ 0.31
